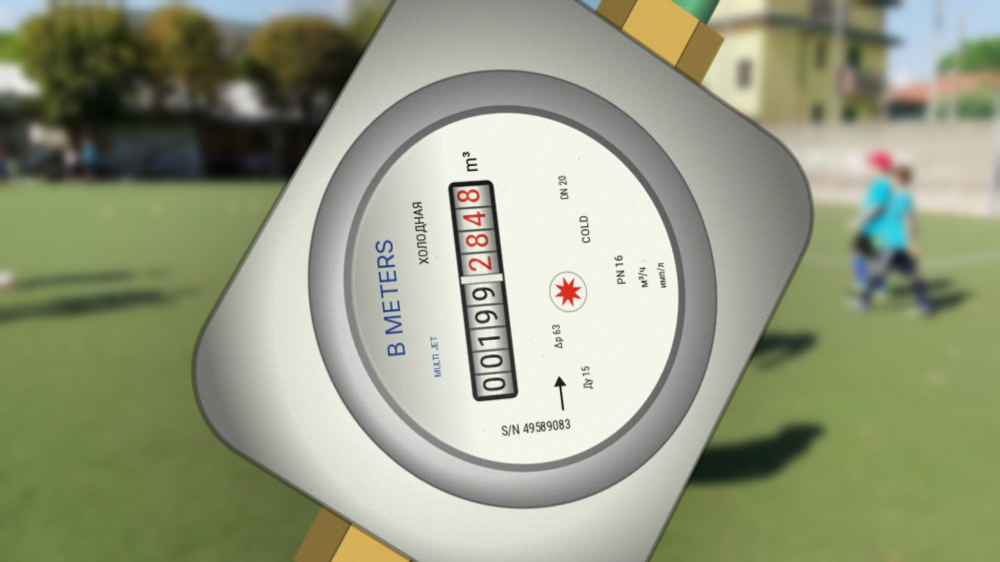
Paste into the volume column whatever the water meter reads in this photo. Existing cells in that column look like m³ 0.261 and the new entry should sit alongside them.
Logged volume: m³ 199.2848
